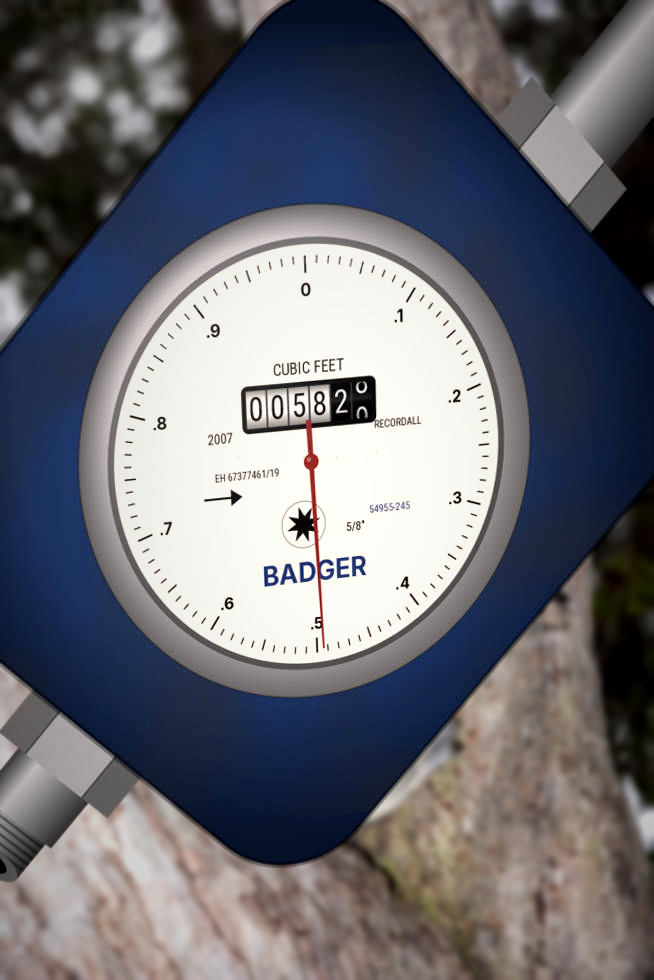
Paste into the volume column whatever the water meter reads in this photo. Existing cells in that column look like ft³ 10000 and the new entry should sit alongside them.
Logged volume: ft³ 5828.49
